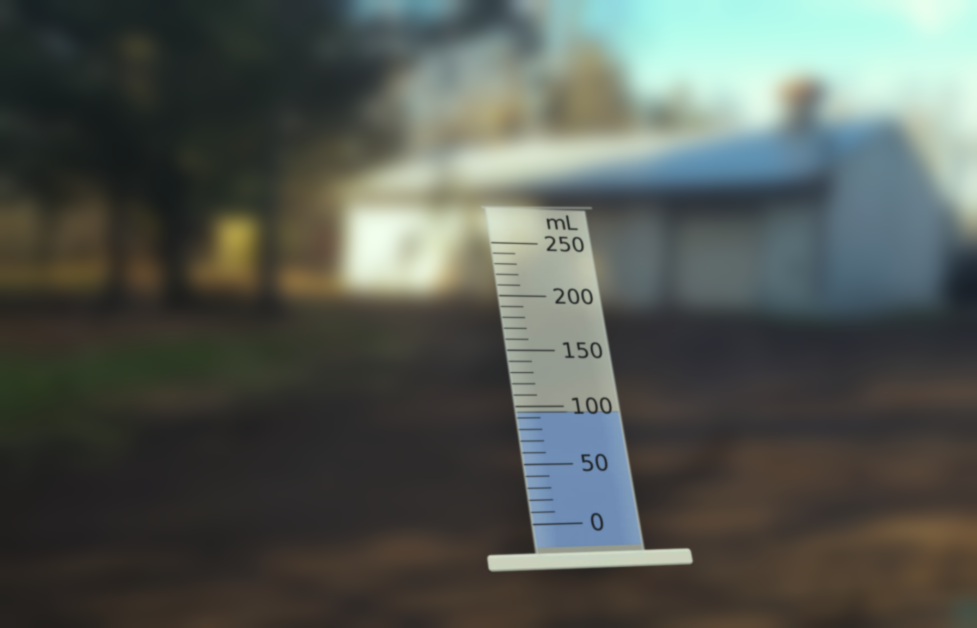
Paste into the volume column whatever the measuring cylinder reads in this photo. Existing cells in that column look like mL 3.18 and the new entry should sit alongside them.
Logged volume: mL 95
